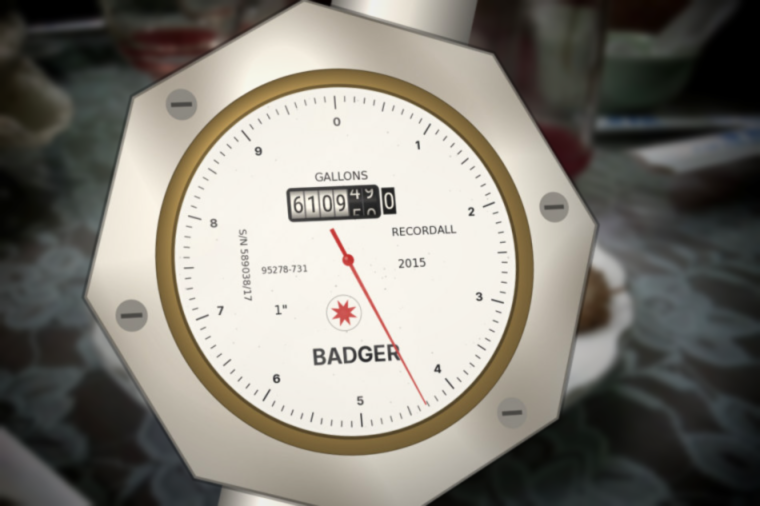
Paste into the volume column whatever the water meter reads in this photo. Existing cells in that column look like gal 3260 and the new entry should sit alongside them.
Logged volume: gal 6109494.3
